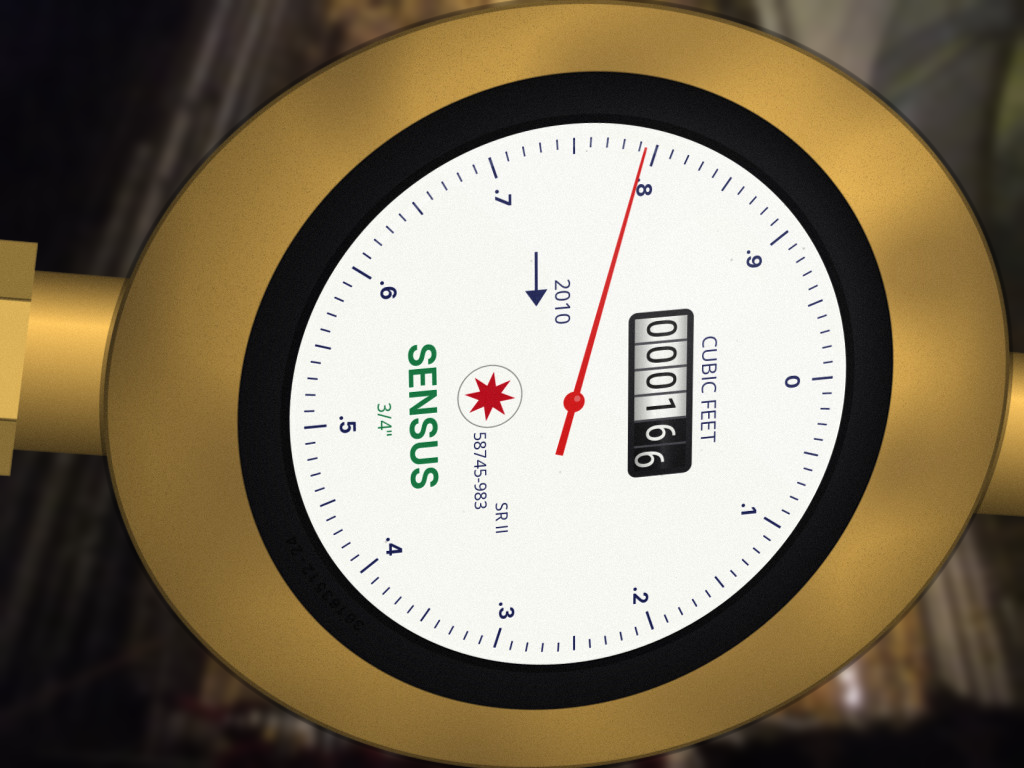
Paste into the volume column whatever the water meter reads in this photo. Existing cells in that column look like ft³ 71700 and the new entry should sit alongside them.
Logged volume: ft³ 165.79
